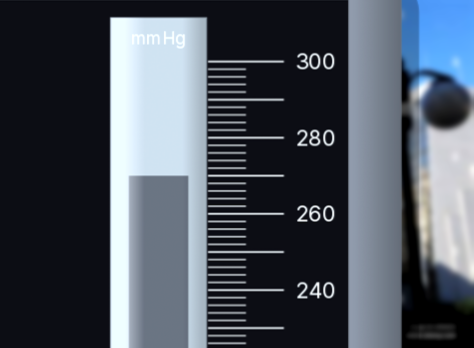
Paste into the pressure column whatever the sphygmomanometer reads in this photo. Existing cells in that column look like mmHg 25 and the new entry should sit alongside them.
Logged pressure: mmHg 270
